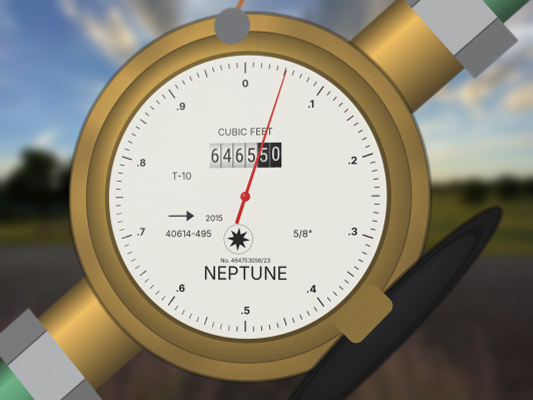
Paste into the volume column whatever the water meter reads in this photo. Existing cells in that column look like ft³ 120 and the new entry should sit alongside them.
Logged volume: ft³ 646550.05
